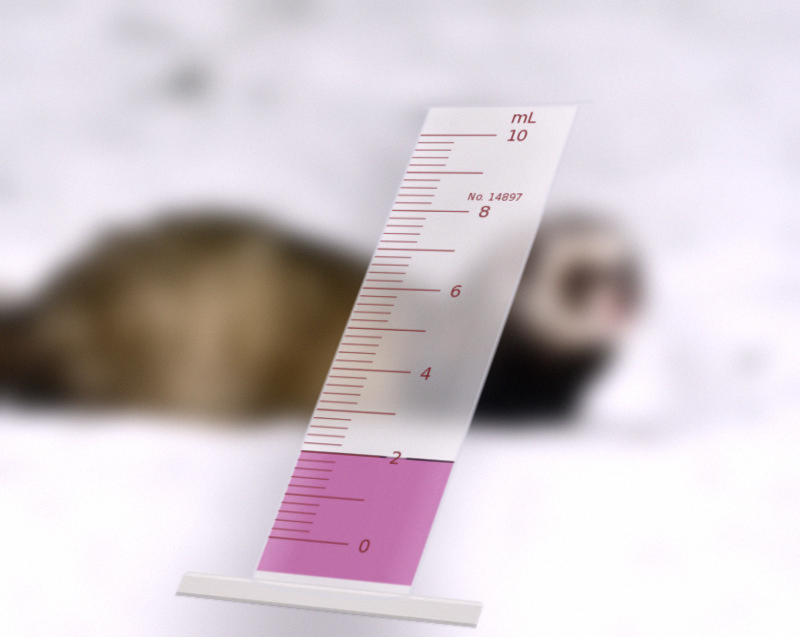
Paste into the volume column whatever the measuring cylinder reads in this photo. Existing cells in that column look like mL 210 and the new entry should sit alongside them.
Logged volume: mL 2
